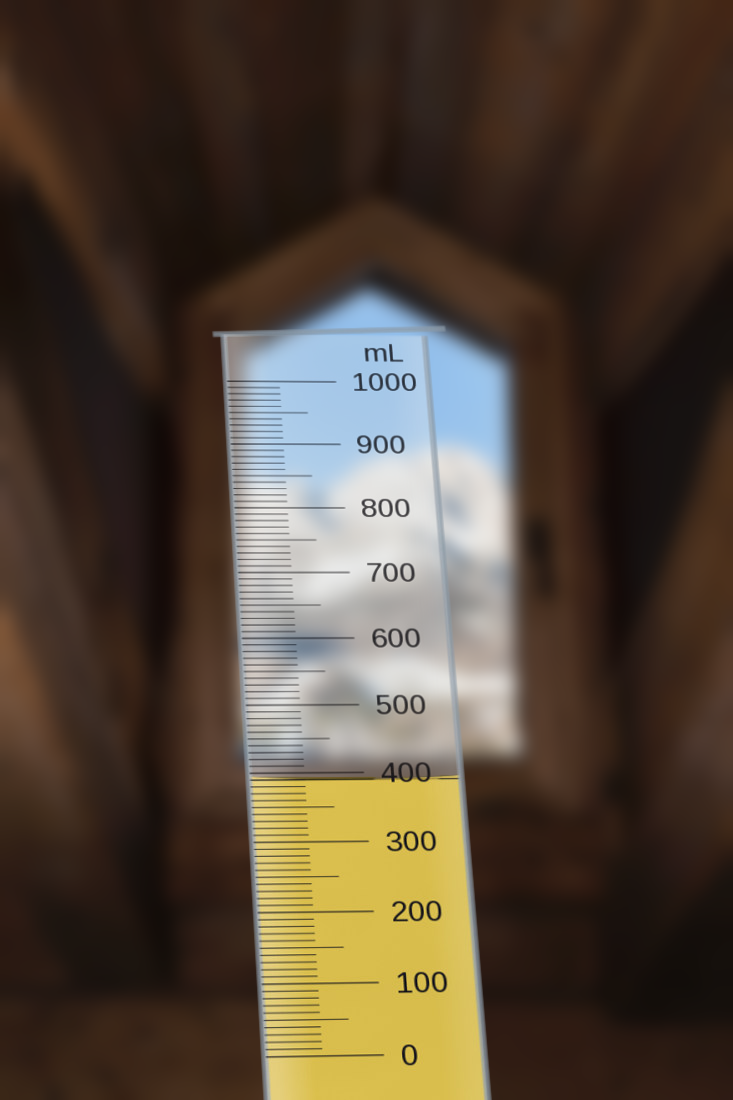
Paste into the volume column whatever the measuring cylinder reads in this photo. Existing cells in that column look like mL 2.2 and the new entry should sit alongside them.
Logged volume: mL 390
